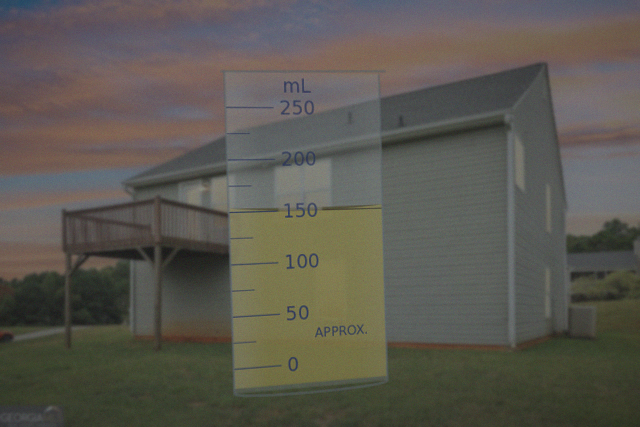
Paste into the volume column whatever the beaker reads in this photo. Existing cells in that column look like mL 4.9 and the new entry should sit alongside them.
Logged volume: mL 150
